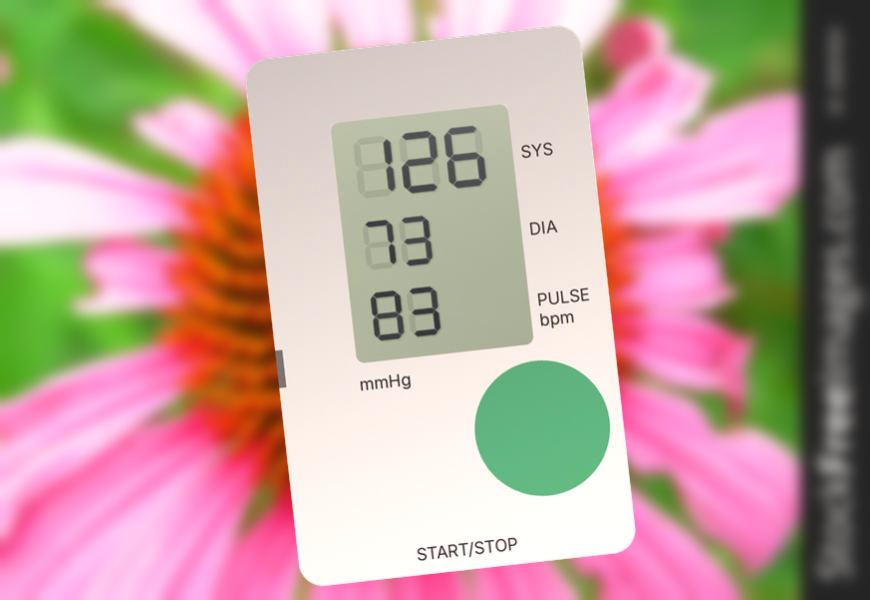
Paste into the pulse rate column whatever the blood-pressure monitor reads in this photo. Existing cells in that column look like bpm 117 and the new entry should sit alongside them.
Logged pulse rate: bpm 83
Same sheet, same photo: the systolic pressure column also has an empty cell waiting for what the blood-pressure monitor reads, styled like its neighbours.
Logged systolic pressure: mmHg 126
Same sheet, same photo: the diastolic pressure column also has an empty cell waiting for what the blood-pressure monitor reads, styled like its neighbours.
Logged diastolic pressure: mmHg 73
